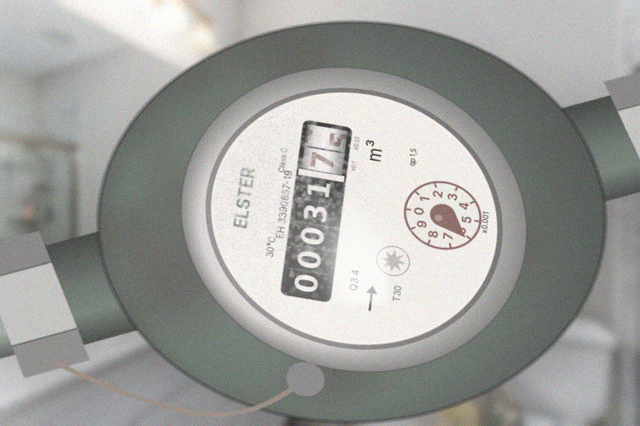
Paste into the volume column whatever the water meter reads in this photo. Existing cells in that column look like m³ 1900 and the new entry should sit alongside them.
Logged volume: m³ 31.746
